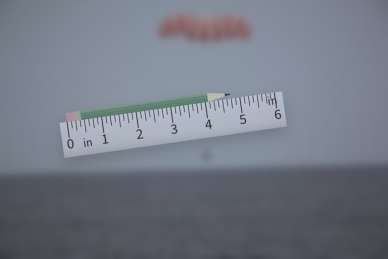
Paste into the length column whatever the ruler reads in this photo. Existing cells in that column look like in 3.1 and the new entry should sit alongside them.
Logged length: in 4.75
